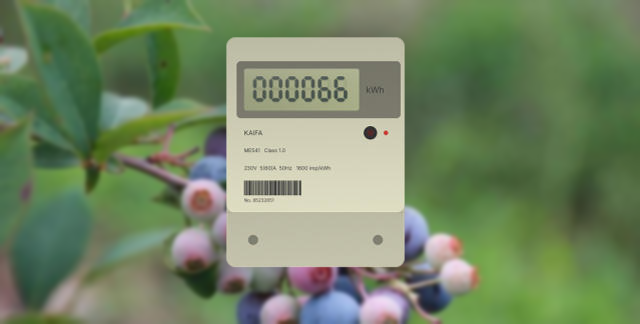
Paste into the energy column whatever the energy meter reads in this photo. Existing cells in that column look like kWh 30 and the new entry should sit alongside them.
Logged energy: kWh 66
